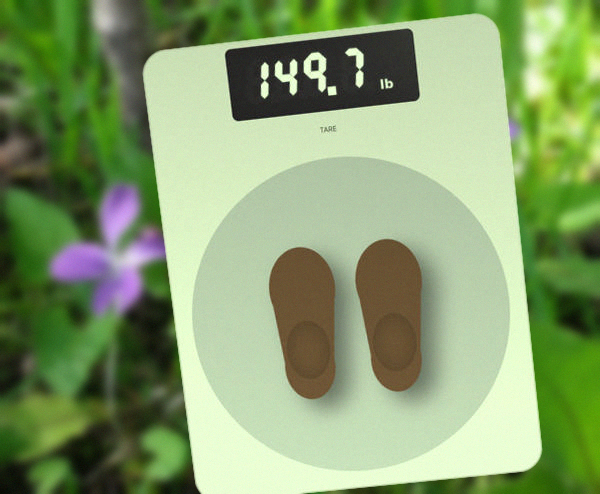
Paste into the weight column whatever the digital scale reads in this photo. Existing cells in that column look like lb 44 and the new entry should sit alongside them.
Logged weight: lb 149.7
